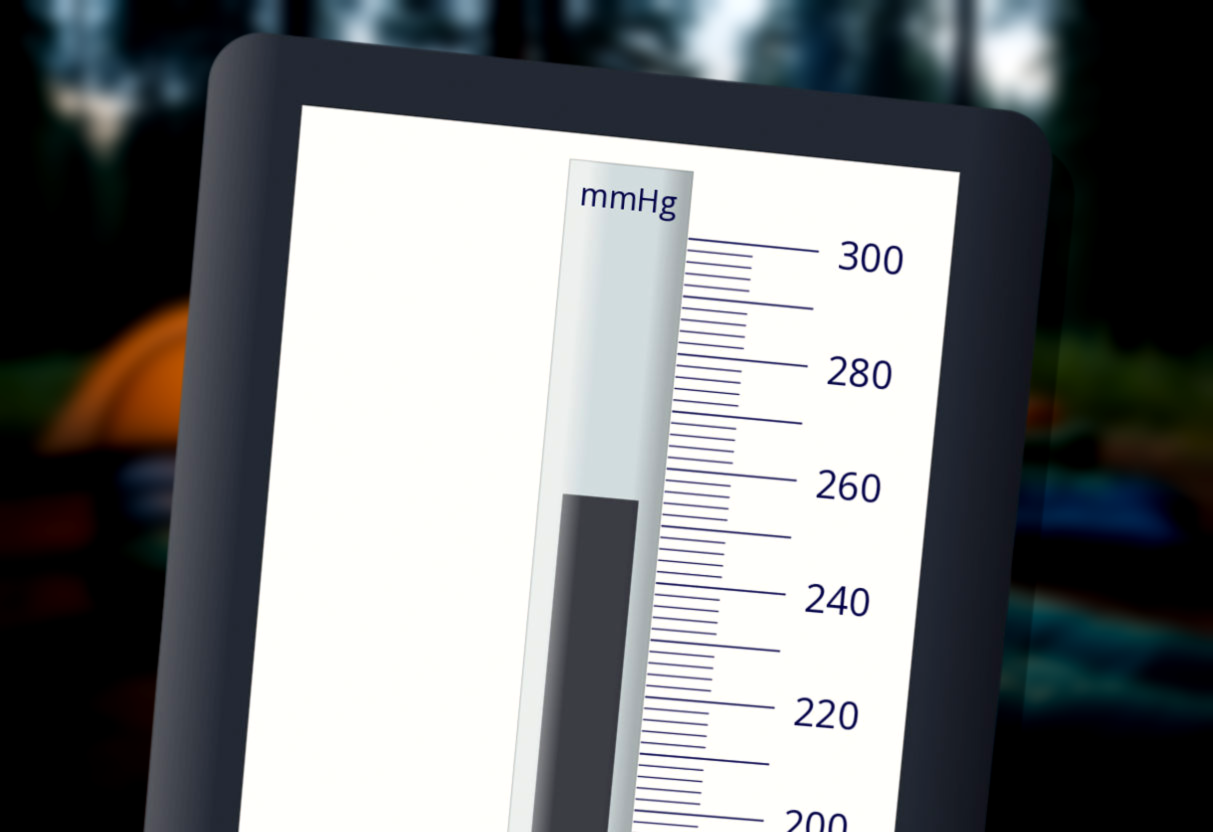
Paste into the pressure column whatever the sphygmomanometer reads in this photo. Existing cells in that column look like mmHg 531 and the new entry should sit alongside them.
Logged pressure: mmHg 254
